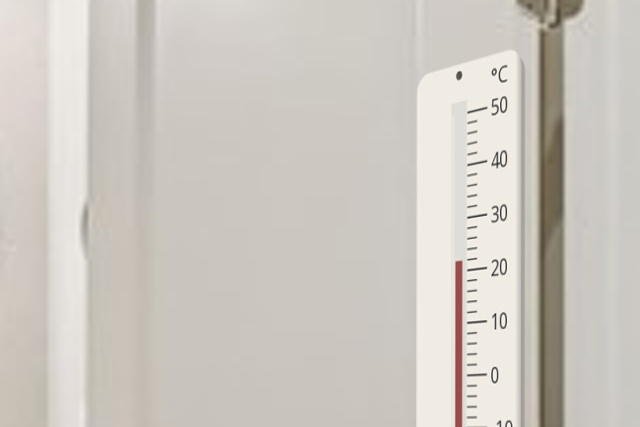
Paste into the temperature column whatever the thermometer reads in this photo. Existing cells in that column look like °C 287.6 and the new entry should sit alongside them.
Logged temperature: °C 22
